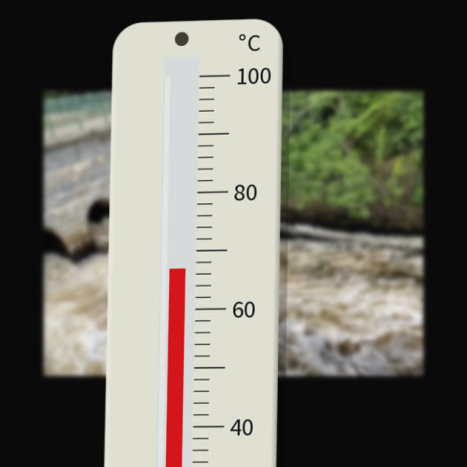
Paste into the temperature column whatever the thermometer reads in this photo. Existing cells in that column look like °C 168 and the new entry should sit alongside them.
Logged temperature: °C 67
